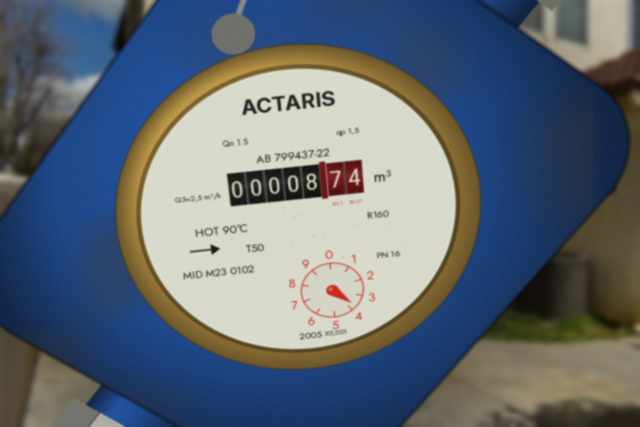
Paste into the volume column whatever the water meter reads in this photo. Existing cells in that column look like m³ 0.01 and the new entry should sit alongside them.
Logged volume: m³ 8.743
